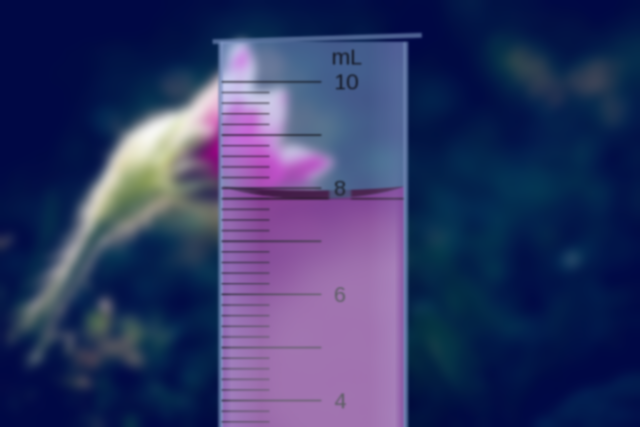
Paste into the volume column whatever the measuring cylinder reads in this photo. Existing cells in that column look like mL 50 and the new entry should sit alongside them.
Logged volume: mL 7.8
